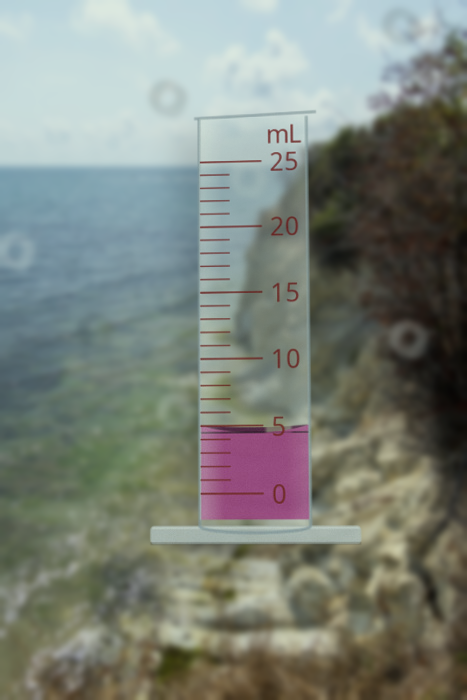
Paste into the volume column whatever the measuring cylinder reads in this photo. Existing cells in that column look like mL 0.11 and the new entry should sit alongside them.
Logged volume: mL 4.5
